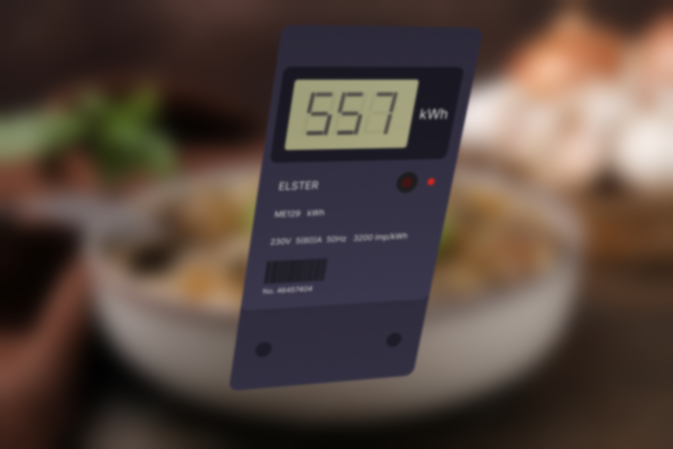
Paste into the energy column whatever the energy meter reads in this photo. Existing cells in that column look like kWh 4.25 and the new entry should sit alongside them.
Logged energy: kWh 557
